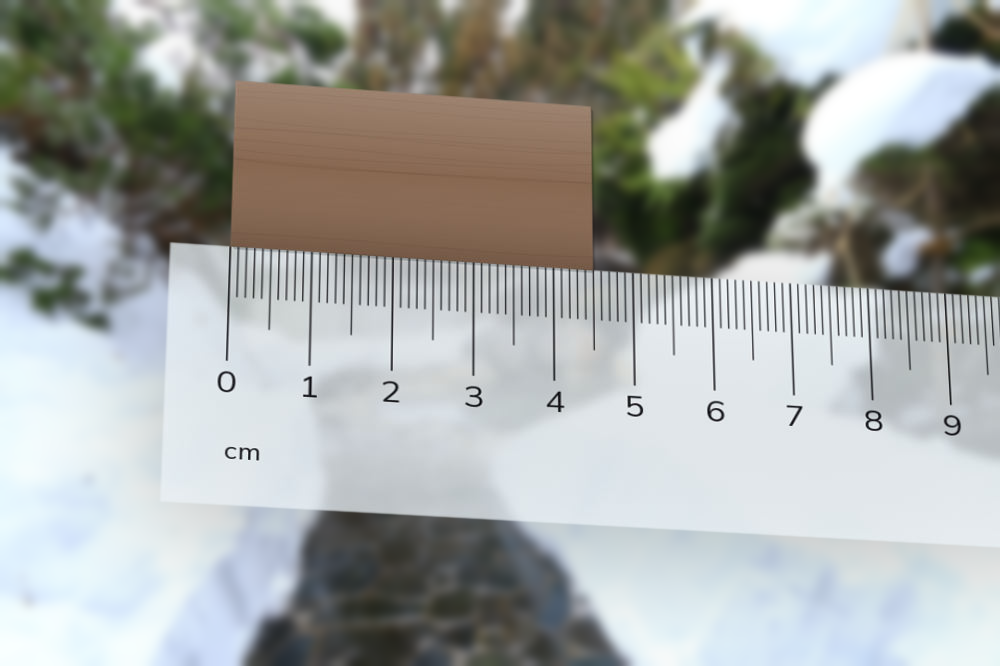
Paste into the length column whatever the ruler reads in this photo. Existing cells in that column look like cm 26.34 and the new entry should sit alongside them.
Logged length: cm 4.5
